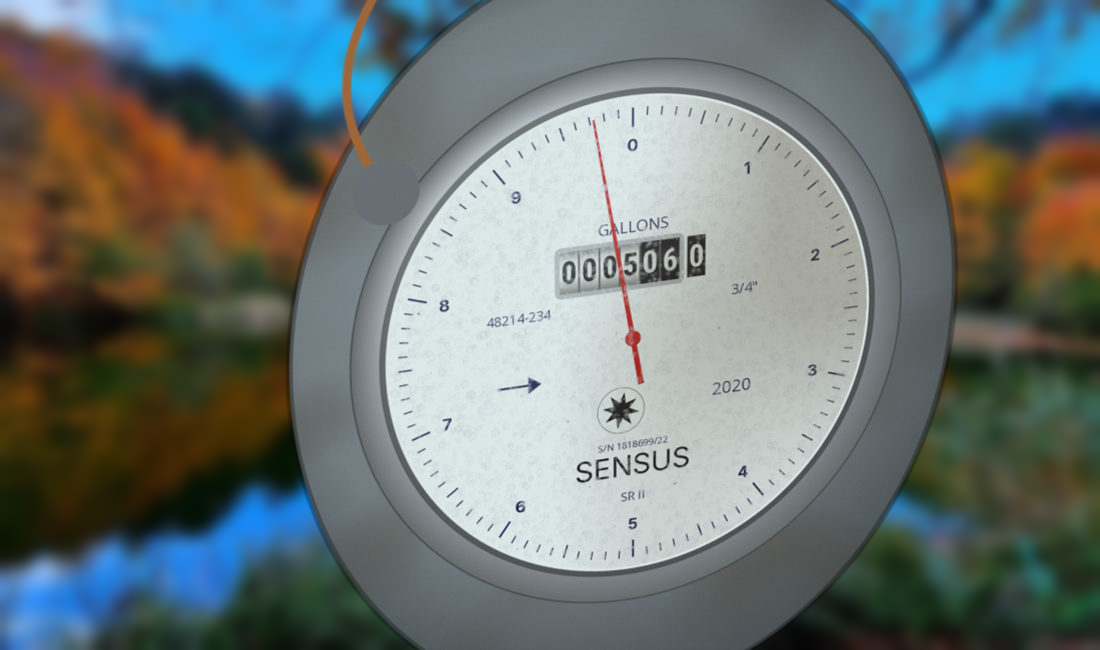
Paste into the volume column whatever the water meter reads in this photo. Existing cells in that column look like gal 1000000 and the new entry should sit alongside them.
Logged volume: gal 5059.7
